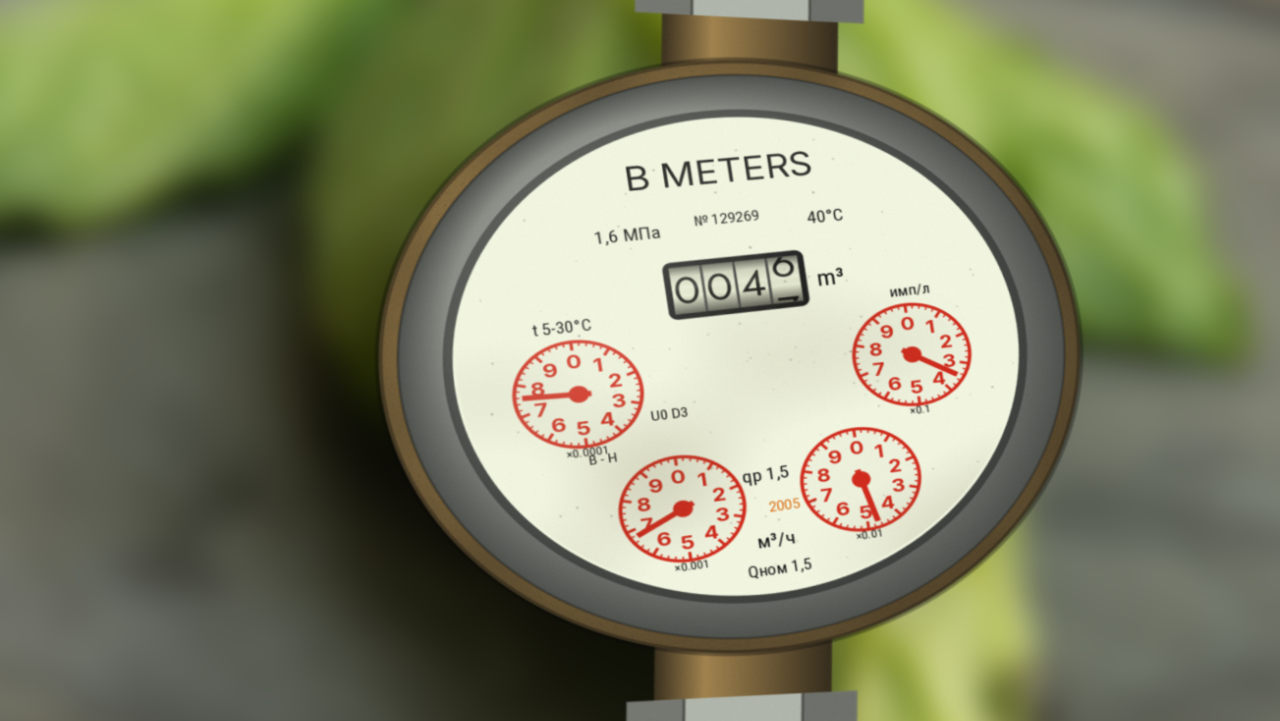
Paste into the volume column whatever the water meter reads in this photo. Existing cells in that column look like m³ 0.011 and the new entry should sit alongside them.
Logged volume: m³ 46.3467
